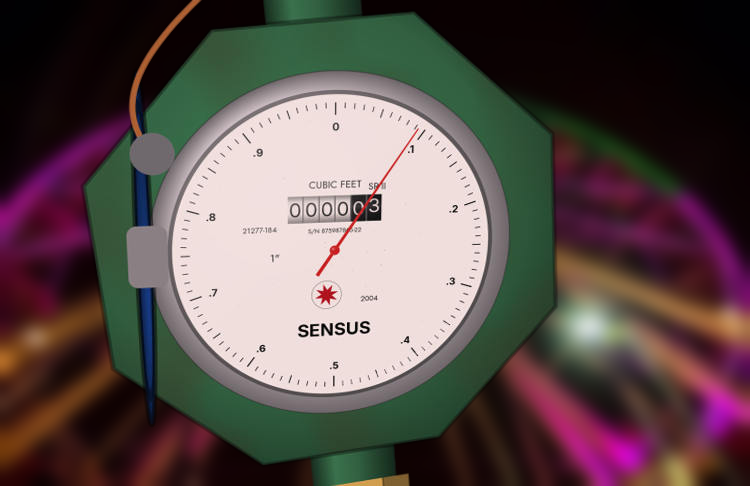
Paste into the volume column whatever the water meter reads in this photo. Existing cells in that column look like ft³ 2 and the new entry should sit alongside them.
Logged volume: ft³ 3.09
